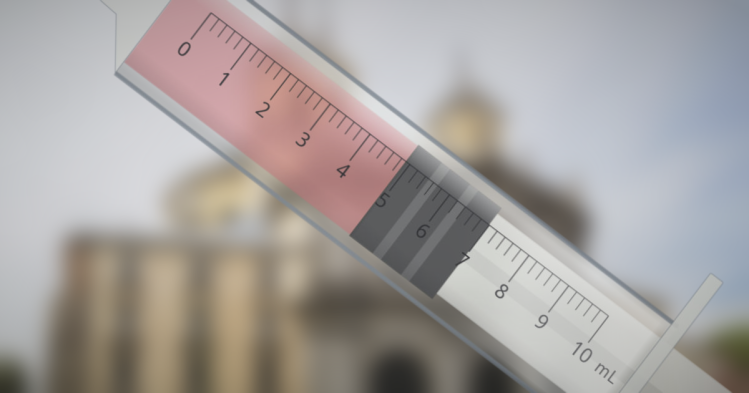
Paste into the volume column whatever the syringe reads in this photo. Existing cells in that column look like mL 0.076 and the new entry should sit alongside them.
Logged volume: mL 4.9
